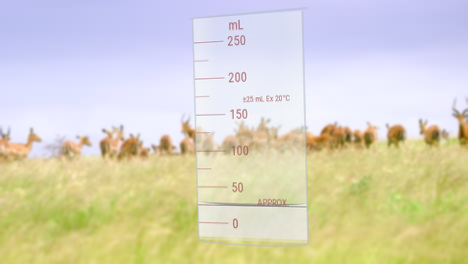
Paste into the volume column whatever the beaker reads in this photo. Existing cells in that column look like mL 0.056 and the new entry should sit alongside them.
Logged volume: mL 25
